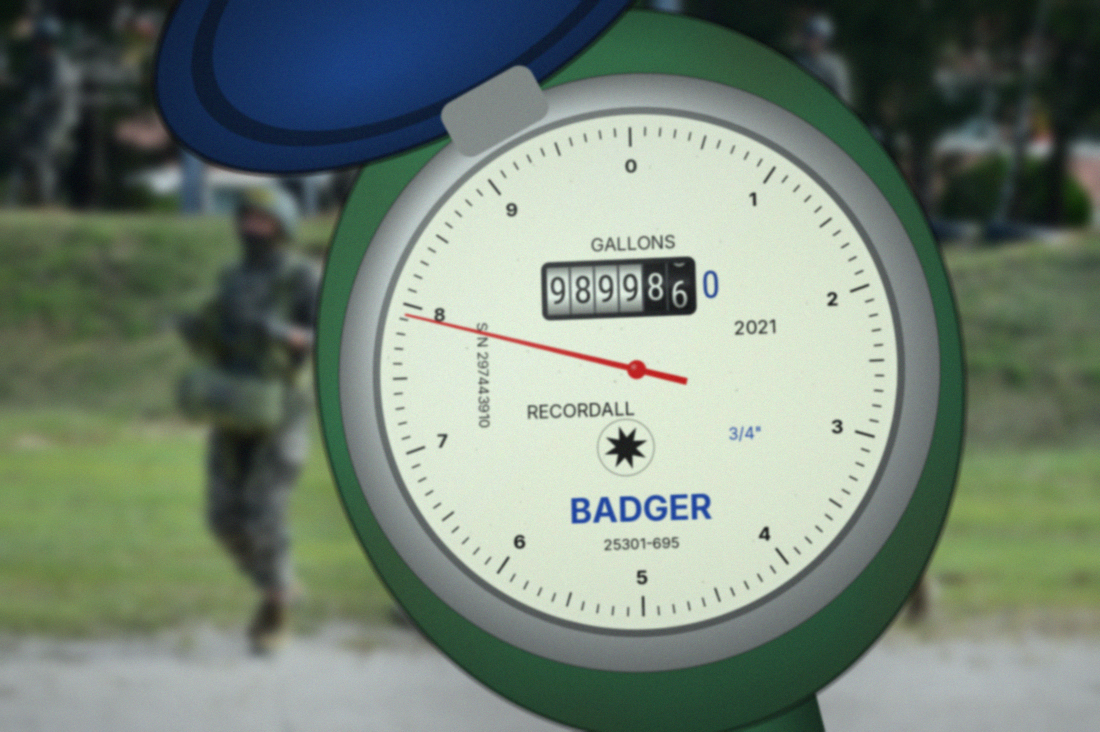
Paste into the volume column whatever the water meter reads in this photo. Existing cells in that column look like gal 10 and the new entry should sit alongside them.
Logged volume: gal 9899857.9
